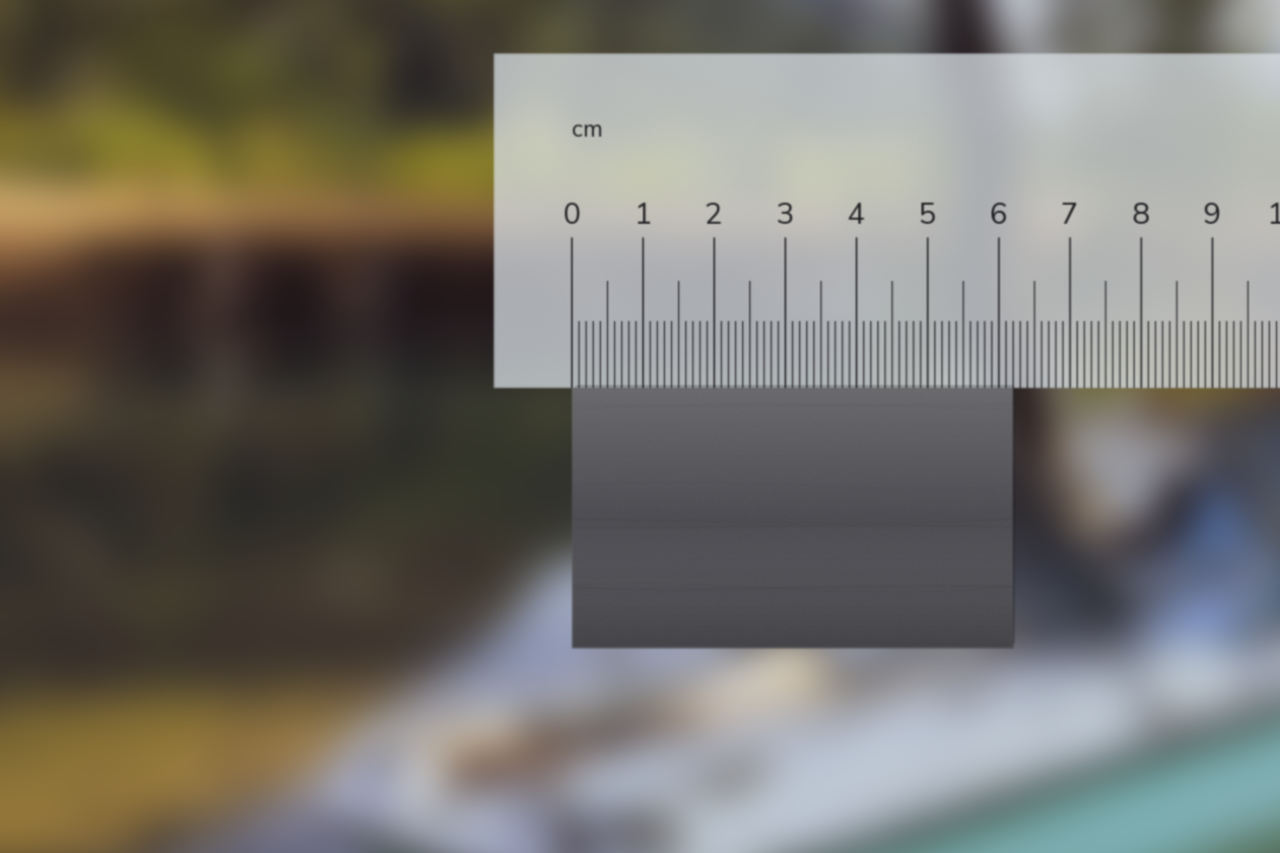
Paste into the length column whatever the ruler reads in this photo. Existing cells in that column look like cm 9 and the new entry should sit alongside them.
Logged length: cm 6.2
